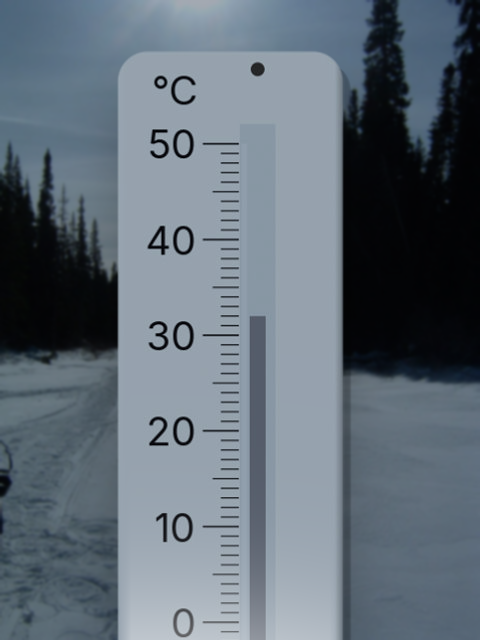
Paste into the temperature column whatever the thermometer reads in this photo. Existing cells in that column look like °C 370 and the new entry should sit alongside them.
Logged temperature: °C 32
